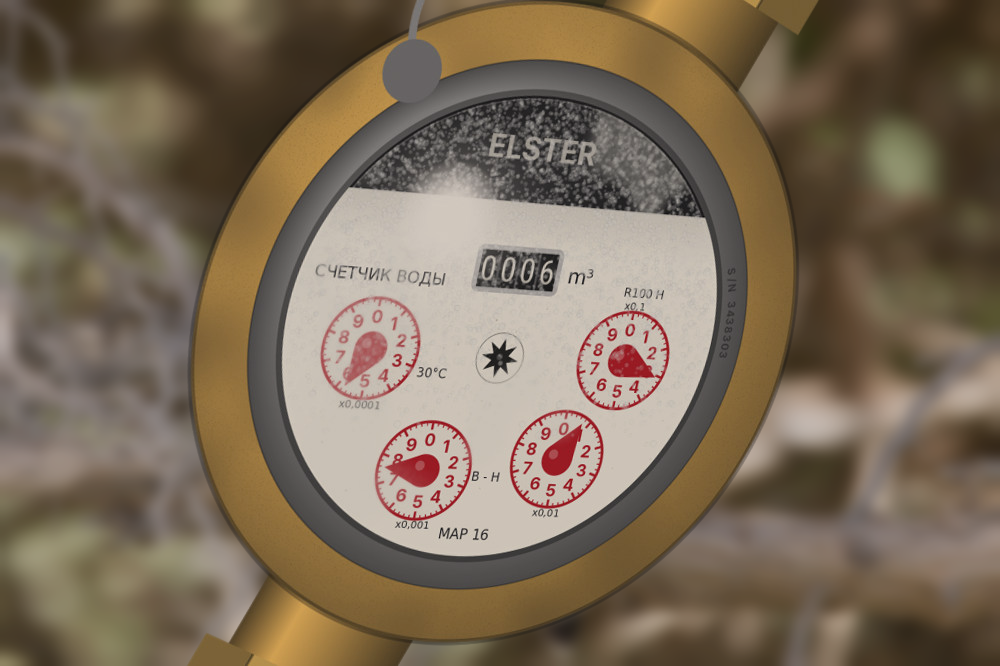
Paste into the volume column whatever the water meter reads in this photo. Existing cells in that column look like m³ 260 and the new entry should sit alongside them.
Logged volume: m³ 6.3075
